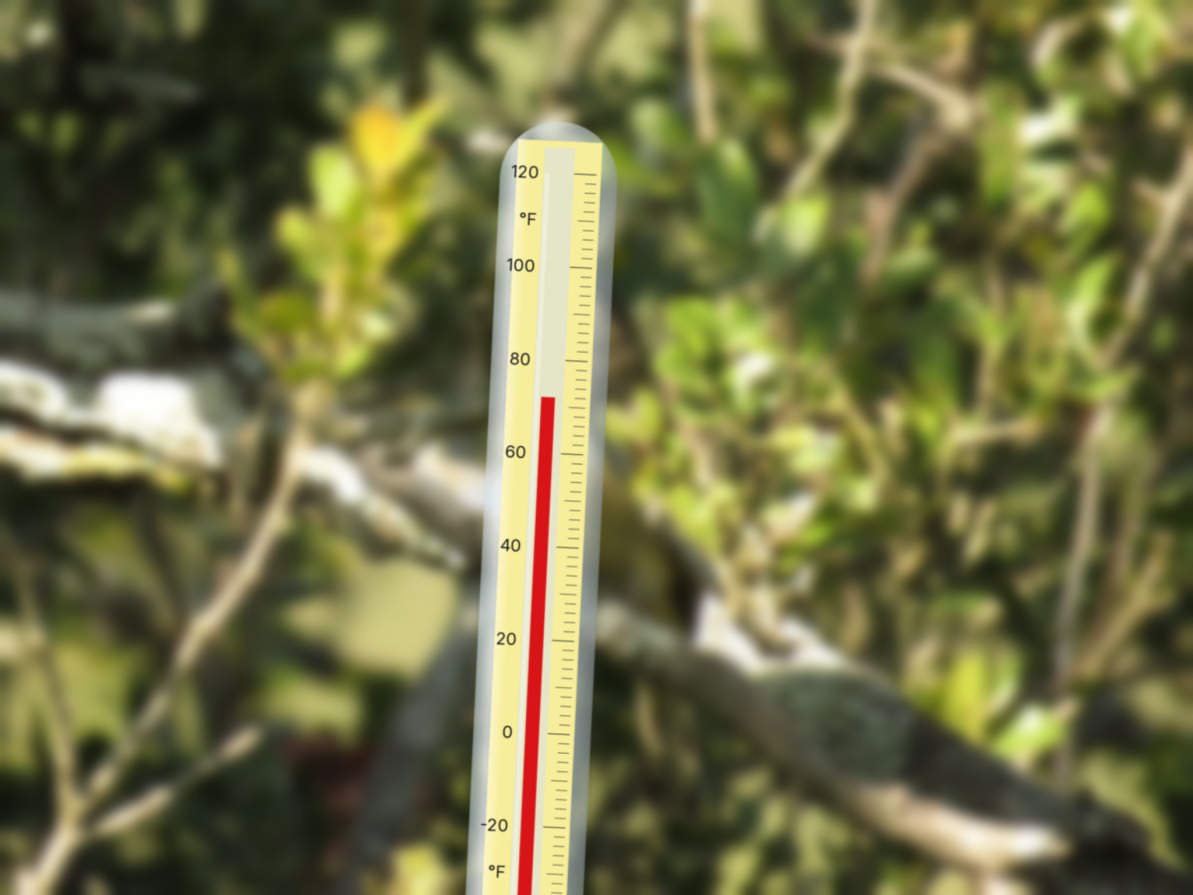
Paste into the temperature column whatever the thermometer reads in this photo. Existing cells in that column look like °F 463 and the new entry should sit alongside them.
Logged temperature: °F 72
